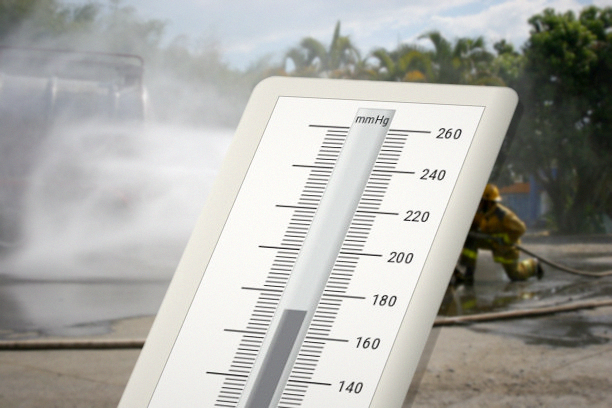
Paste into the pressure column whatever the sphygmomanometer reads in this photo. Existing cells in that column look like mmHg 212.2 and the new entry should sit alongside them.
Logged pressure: mmHg 172
